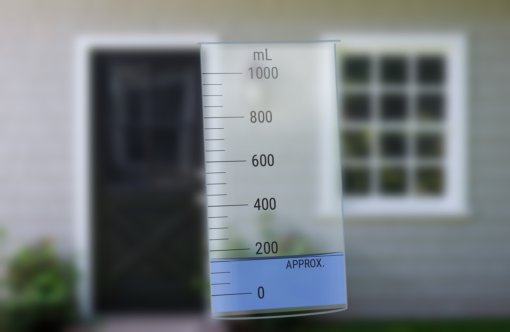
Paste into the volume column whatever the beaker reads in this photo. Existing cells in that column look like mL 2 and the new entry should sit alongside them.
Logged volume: mL 150
